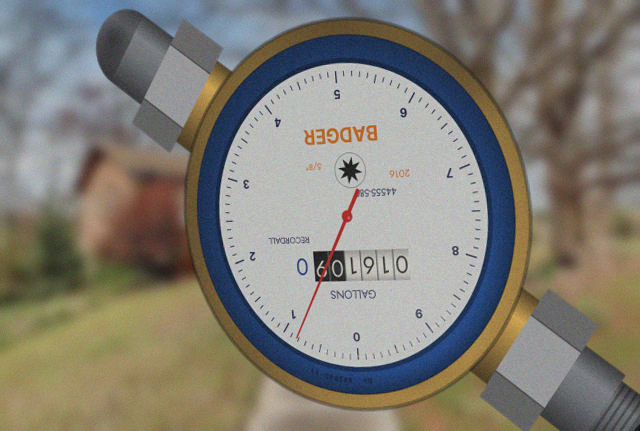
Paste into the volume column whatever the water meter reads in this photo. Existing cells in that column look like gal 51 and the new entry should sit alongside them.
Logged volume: gal 161090.8
